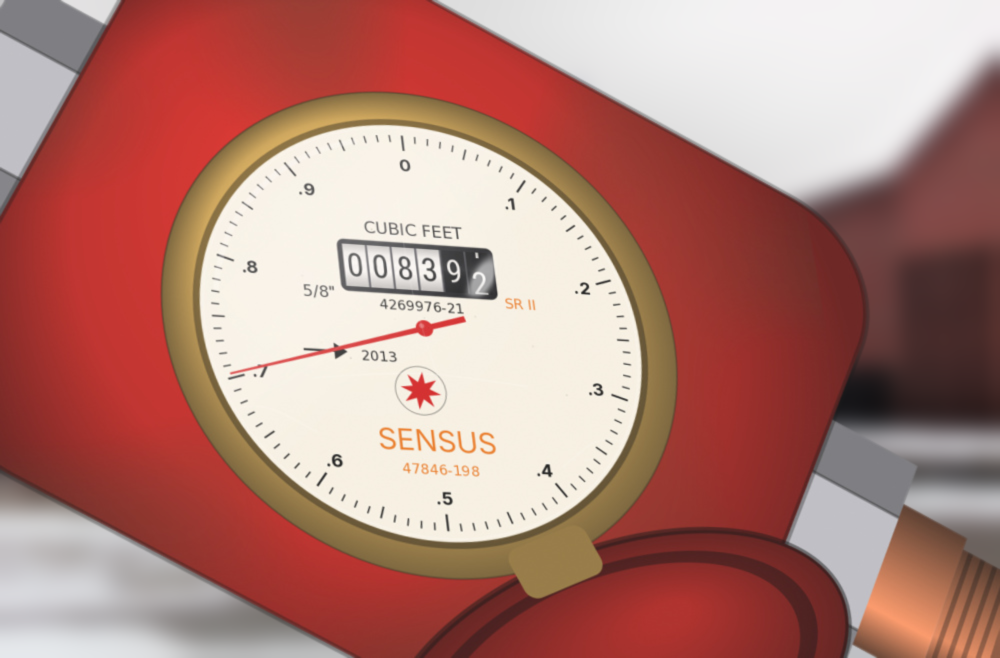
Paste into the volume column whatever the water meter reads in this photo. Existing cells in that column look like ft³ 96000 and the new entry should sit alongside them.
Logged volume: ft³ 8391.70
